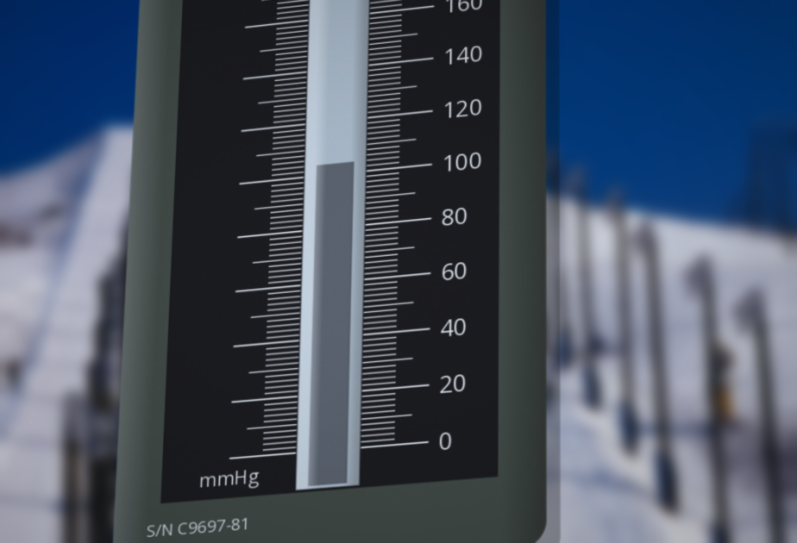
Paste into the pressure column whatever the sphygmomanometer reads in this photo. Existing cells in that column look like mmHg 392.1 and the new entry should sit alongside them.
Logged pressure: mmHg 104
